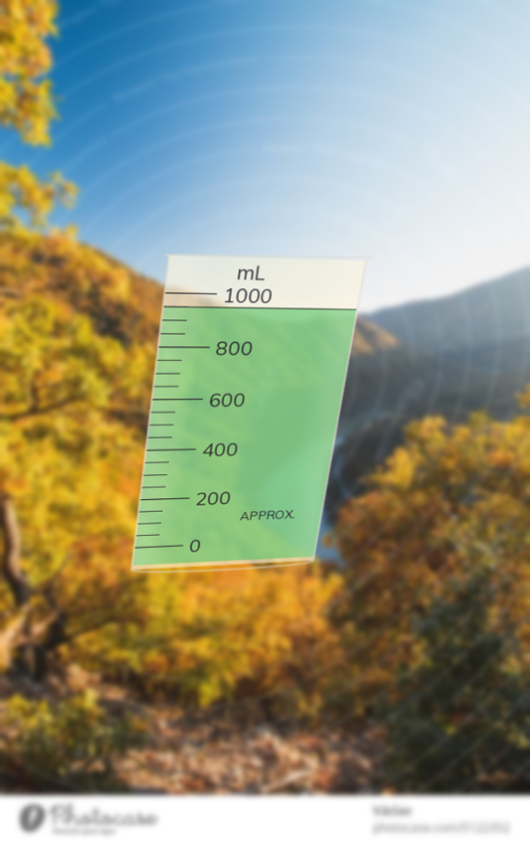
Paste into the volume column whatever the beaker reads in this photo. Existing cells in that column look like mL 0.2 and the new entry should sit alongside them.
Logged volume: mL 950
